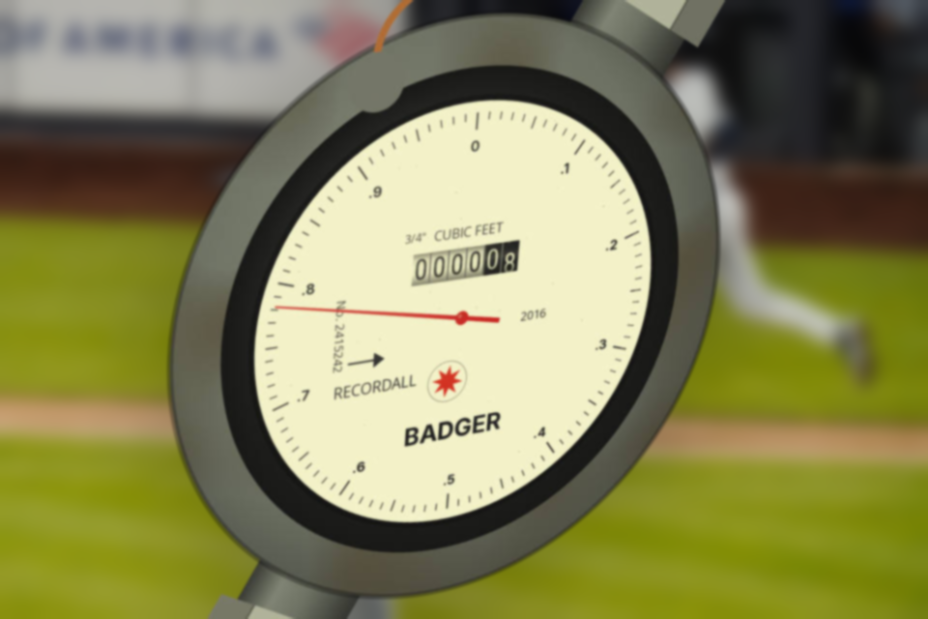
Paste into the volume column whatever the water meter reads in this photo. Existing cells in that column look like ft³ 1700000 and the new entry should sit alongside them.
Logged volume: ft³ 7.78
